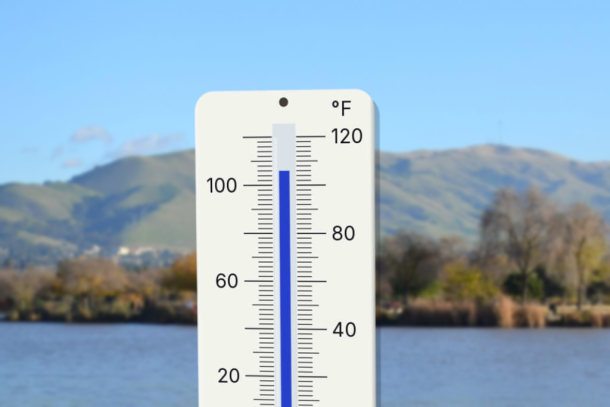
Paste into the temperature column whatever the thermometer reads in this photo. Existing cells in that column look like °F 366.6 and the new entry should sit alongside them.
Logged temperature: °F 106
